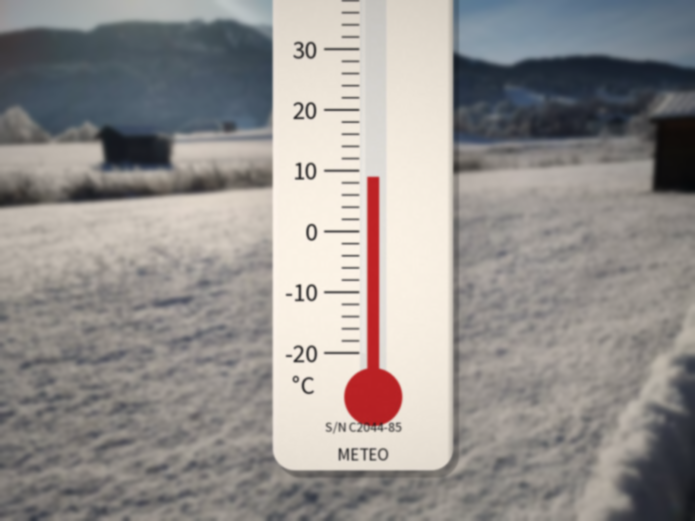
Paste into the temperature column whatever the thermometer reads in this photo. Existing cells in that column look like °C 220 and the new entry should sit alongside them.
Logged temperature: °C 9
